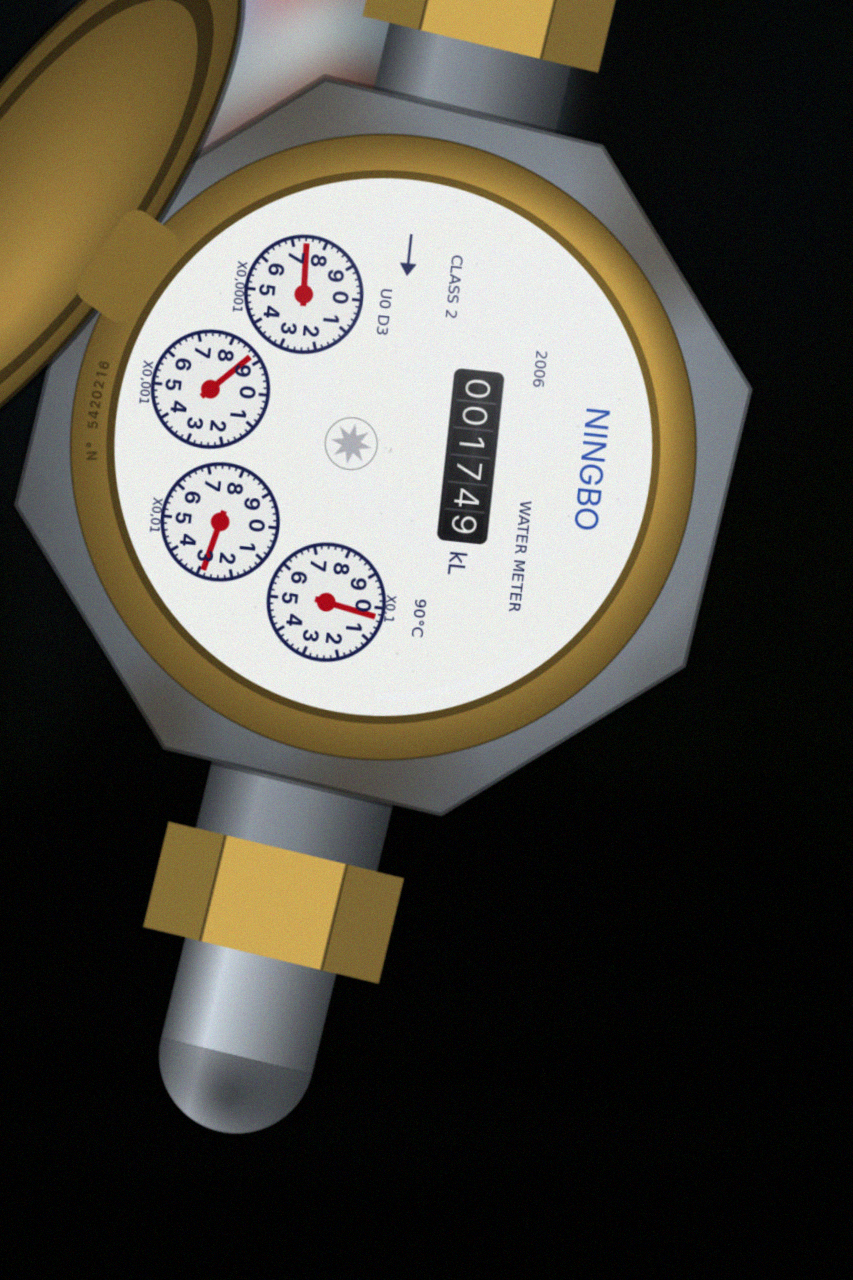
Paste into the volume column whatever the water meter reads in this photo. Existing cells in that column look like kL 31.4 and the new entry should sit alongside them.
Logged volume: kL 1749.0287
